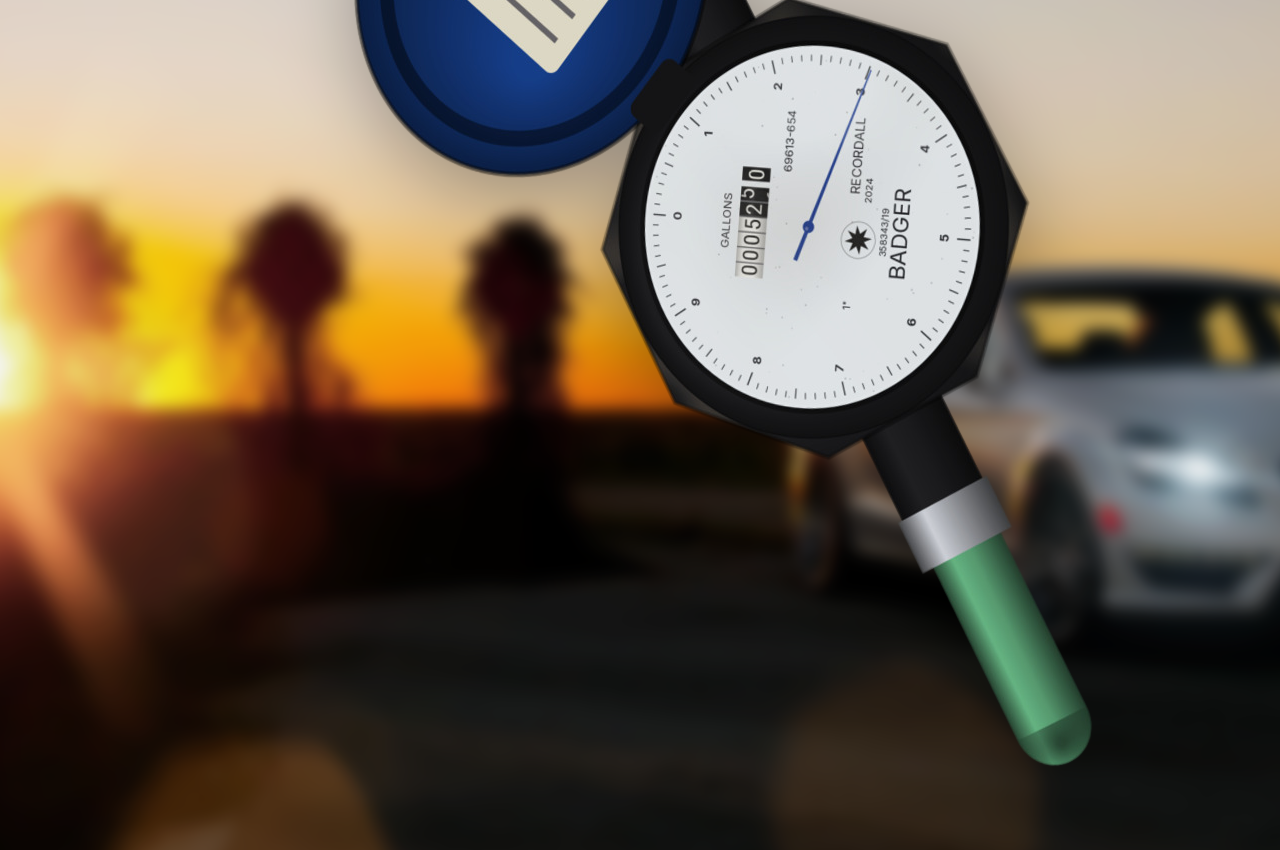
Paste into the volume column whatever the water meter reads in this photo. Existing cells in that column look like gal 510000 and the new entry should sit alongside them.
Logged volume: gal 5253.0
